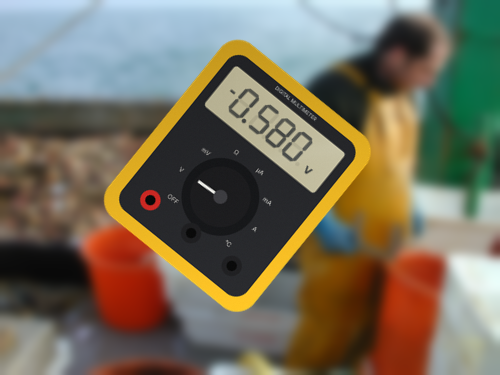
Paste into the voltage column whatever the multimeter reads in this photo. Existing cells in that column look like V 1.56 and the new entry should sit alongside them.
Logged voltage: V -0.580
